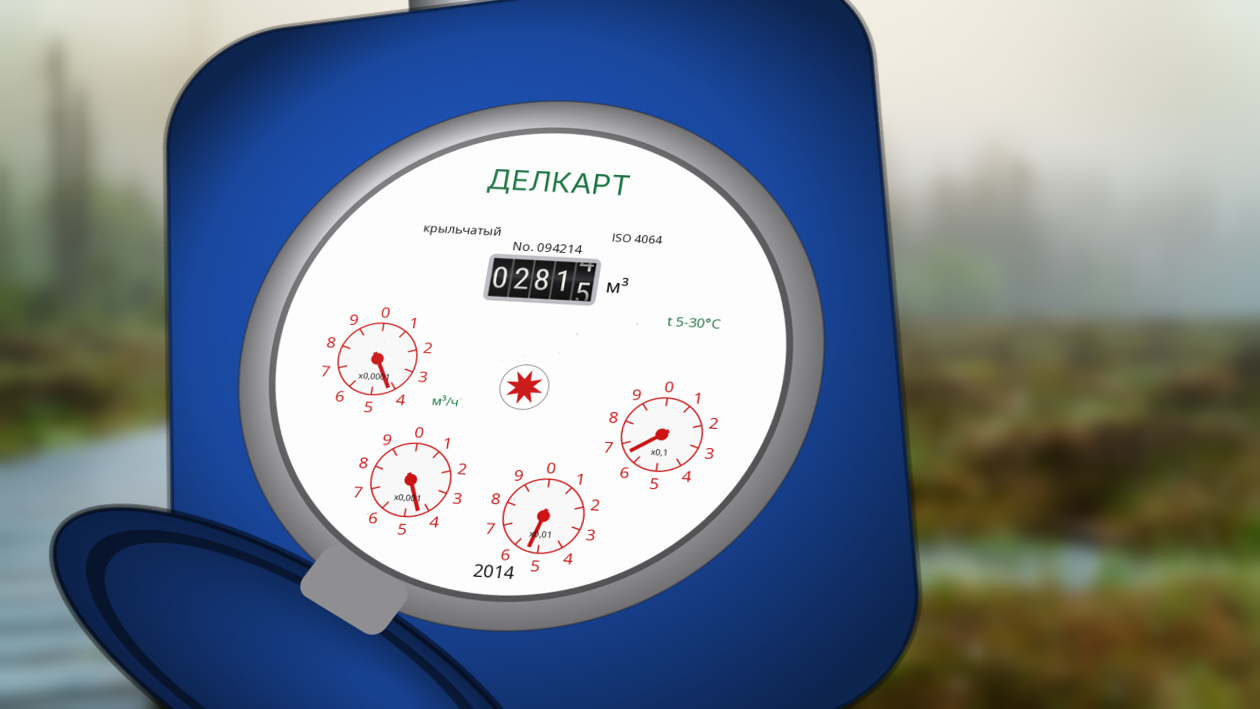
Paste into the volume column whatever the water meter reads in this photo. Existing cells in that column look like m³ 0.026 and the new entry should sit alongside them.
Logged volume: m³ 2814.6544
